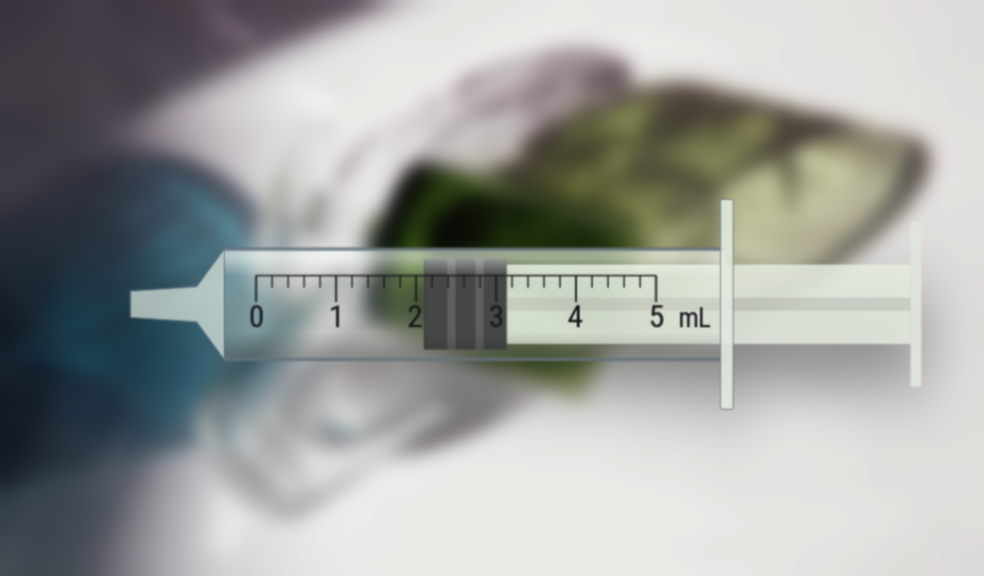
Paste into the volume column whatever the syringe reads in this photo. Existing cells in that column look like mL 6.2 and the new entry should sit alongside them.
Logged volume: mL 2.1
